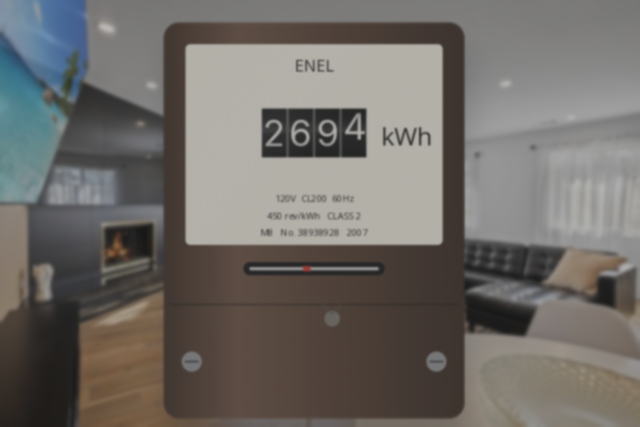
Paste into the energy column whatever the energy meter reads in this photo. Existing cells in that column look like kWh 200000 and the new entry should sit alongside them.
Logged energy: kWh 2694
